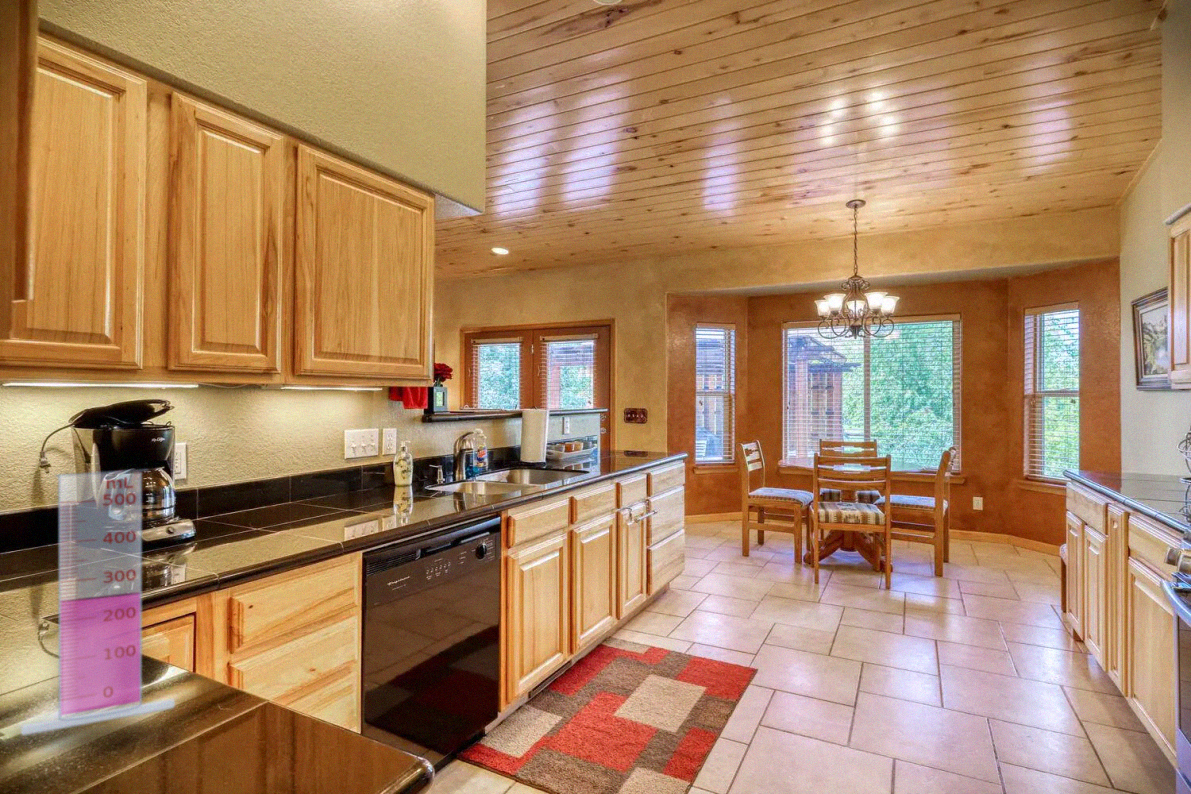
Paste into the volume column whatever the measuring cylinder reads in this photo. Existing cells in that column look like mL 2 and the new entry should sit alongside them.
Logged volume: mL 250
